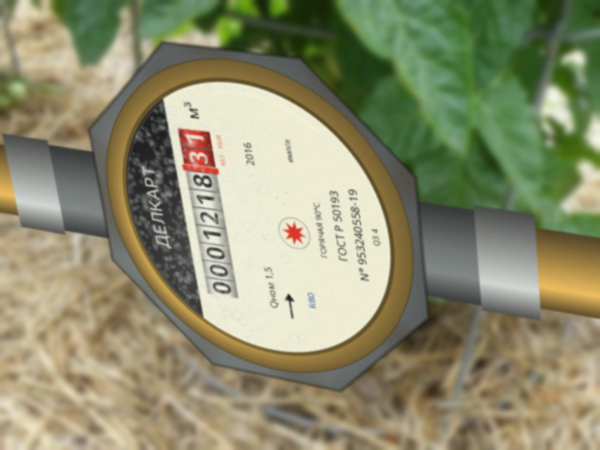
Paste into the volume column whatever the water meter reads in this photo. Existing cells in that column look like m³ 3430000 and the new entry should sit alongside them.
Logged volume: m³ 1218.31
